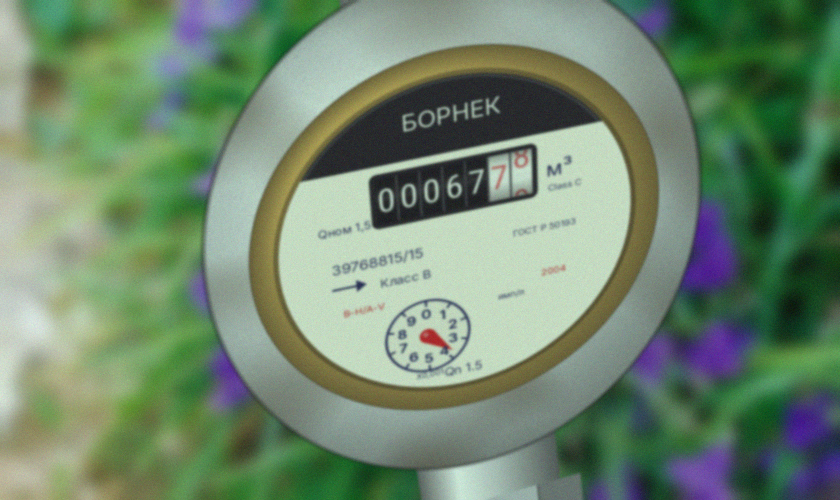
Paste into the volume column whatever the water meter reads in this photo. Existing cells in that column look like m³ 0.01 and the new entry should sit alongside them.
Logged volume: m³ 67.783
